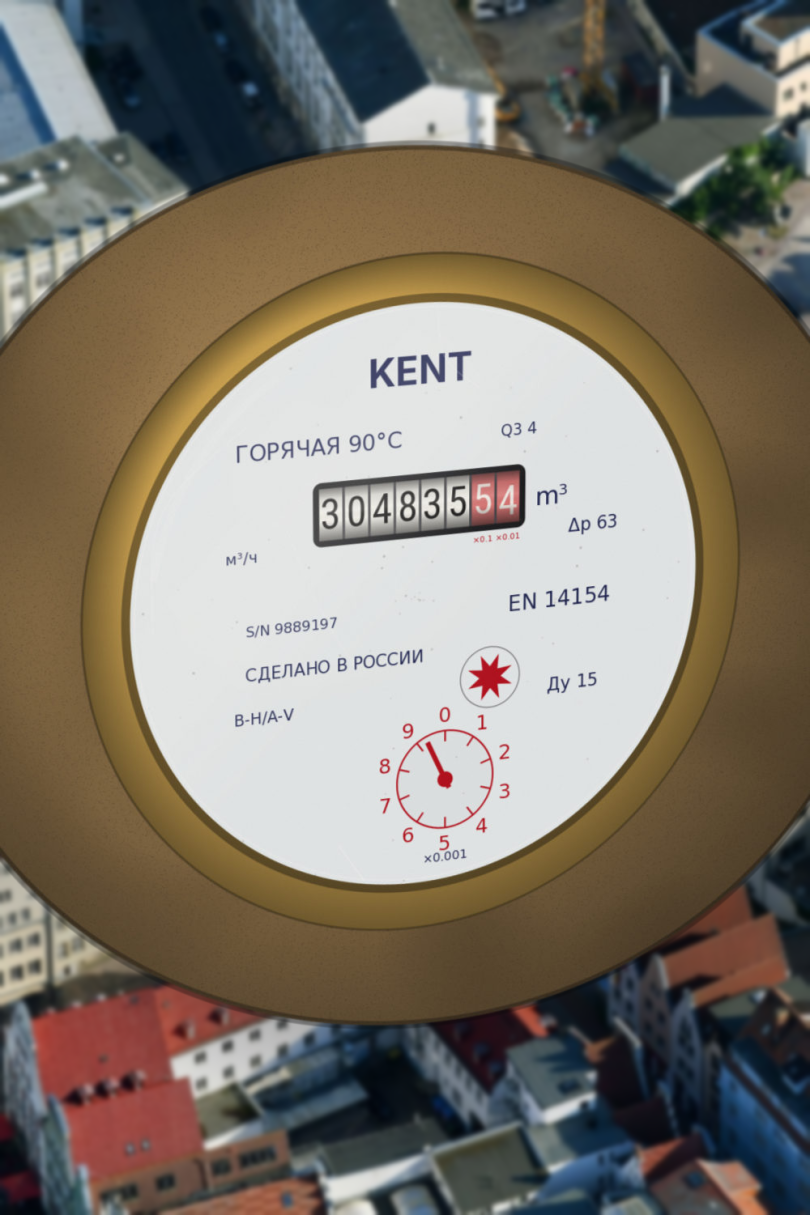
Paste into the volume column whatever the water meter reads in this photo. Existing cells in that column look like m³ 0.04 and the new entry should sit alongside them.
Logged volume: m³ 304835.539
